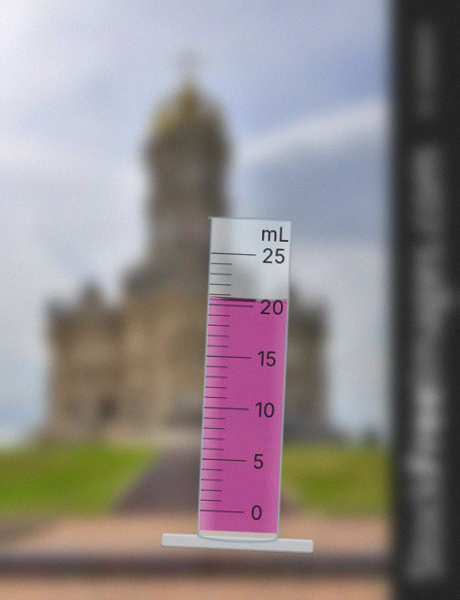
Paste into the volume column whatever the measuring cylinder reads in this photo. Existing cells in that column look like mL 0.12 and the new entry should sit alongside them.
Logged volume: mL 20.5
